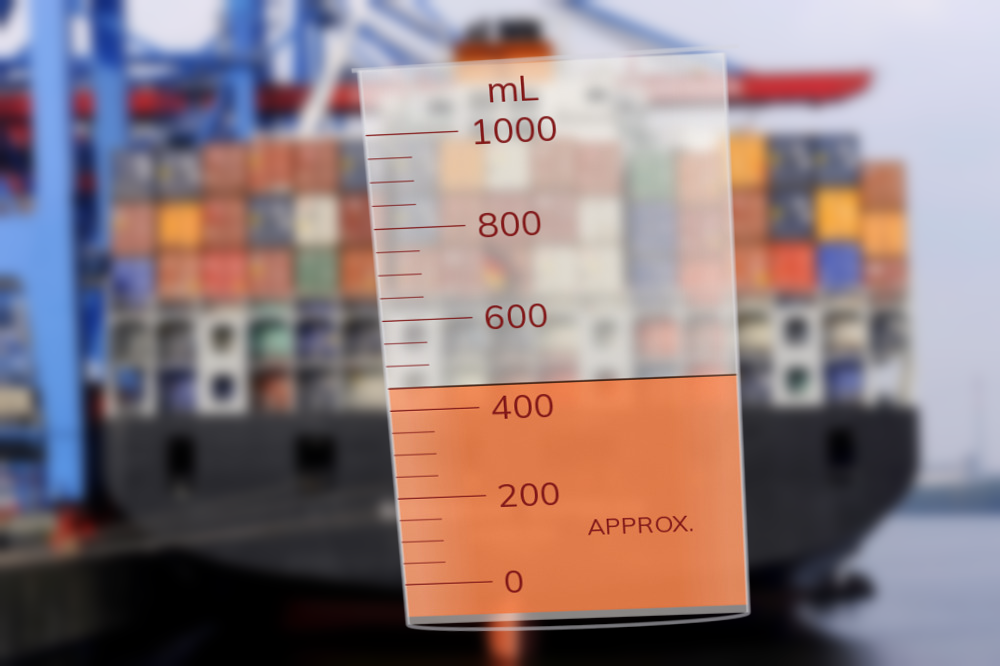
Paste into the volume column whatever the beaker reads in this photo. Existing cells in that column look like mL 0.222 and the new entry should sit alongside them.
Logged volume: mL 450
